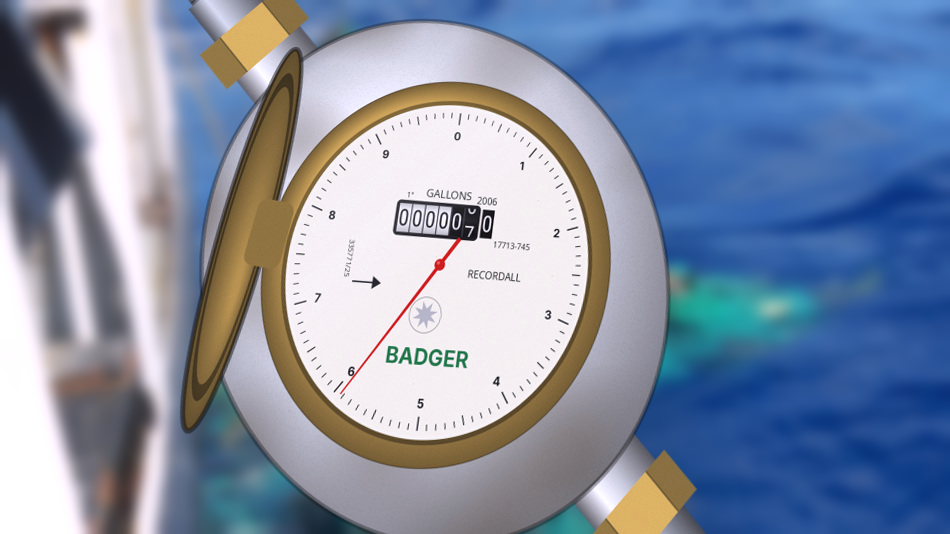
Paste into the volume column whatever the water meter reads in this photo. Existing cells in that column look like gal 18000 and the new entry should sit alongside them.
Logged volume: gal 65.9
